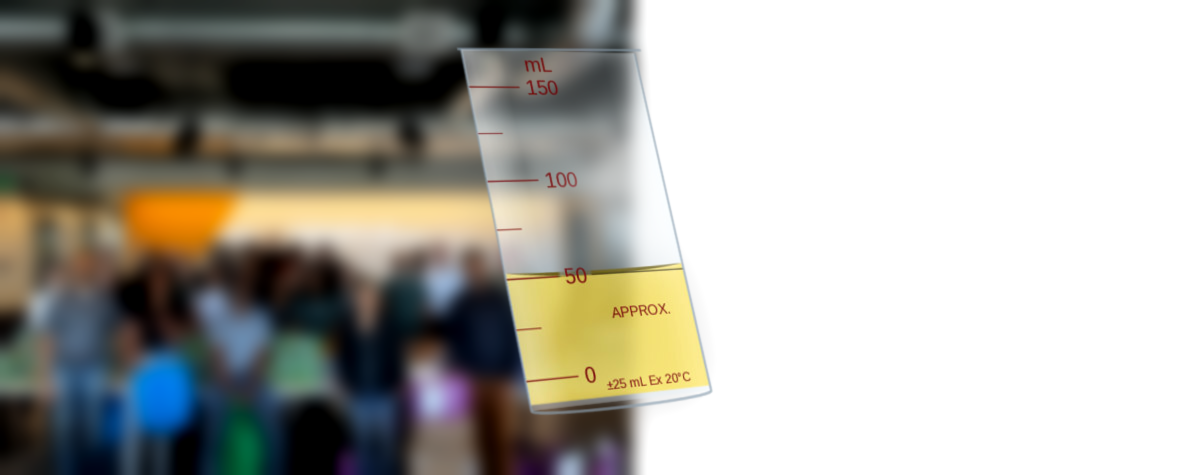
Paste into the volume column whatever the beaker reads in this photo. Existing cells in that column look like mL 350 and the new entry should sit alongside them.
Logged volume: mL 50
